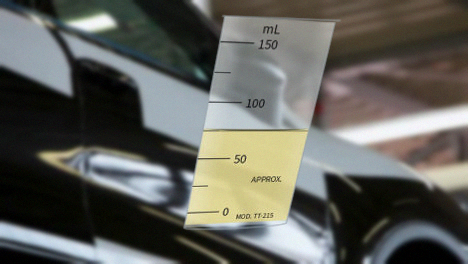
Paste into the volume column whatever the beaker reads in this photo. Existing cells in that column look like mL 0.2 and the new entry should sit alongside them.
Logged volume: mL 75
